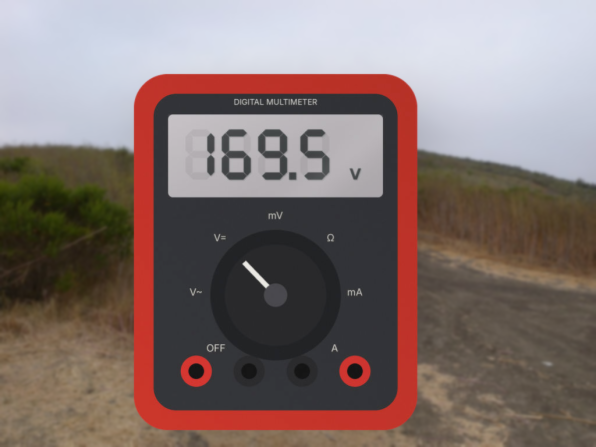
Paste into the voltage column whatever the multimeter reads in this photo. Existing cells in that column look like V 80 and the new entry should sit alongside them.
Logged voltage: V 169.5
